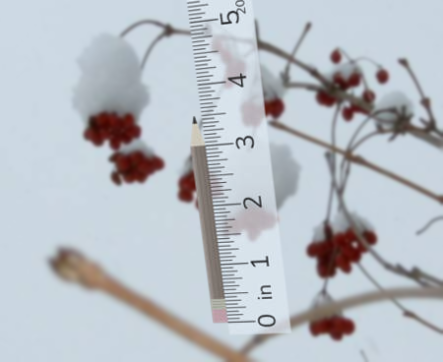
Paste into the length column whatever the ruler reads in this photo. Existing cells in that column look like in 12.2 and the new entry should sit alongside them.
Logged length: in 3.5
